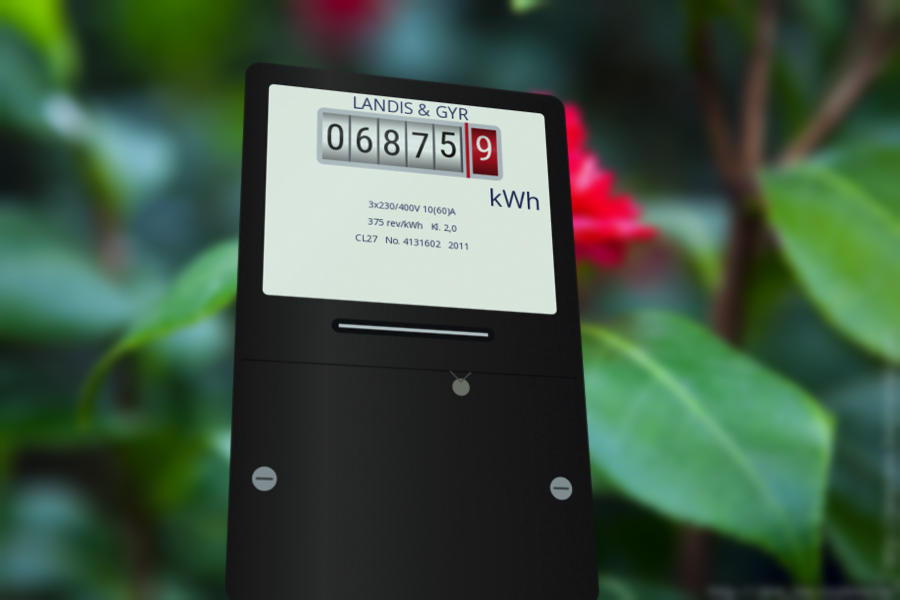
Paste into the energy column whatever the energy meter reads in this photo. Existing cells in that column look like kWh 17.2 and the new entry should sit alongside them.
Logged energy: kWh 6875.9
